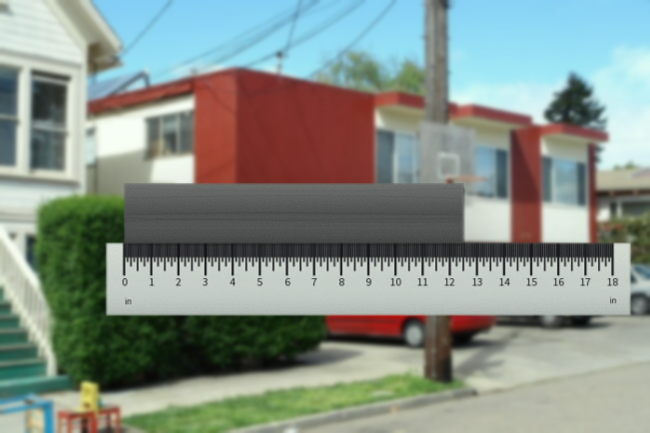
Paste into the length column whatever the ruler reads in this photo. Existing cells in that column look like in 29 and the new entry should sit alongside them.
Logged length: in 12.5
